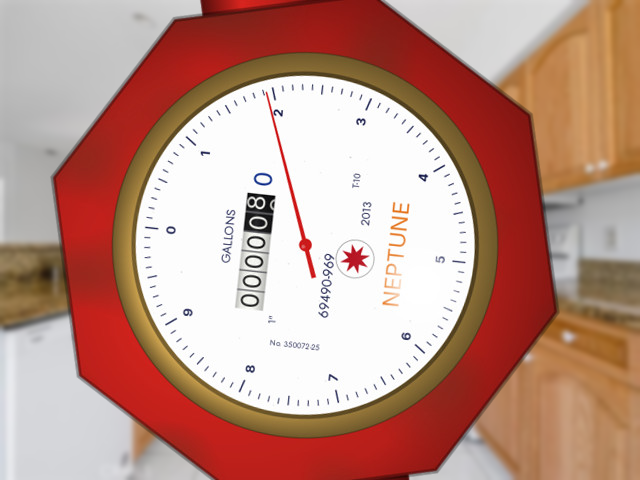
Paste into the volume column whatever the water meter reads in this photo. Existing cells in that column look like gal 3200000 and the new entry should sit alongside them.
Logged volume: gal 81.9
